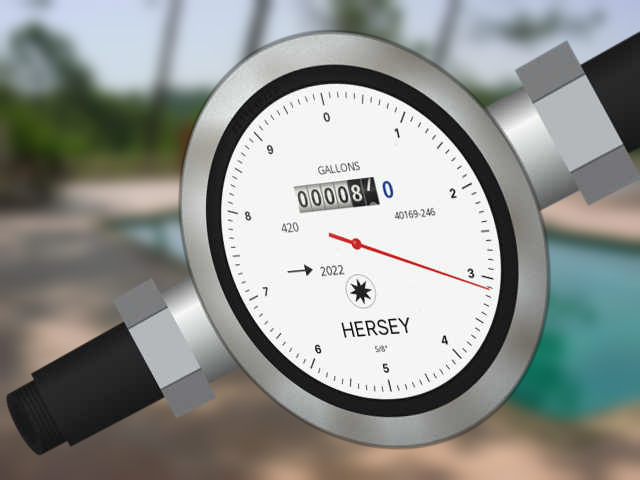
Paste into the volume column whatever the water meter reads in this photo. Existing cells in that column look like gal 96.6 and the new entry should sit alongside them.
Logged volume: gal 873.1
